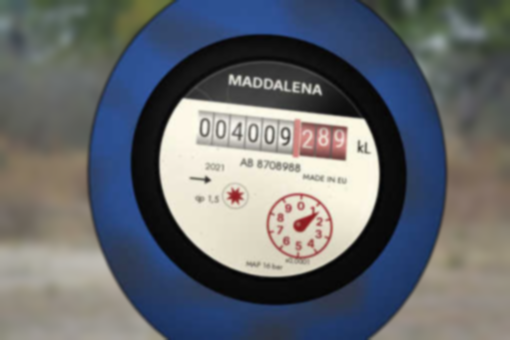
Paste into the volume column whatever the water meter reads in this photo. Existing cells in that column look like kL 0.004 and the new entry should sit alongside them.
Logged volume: kL 4009.2891
